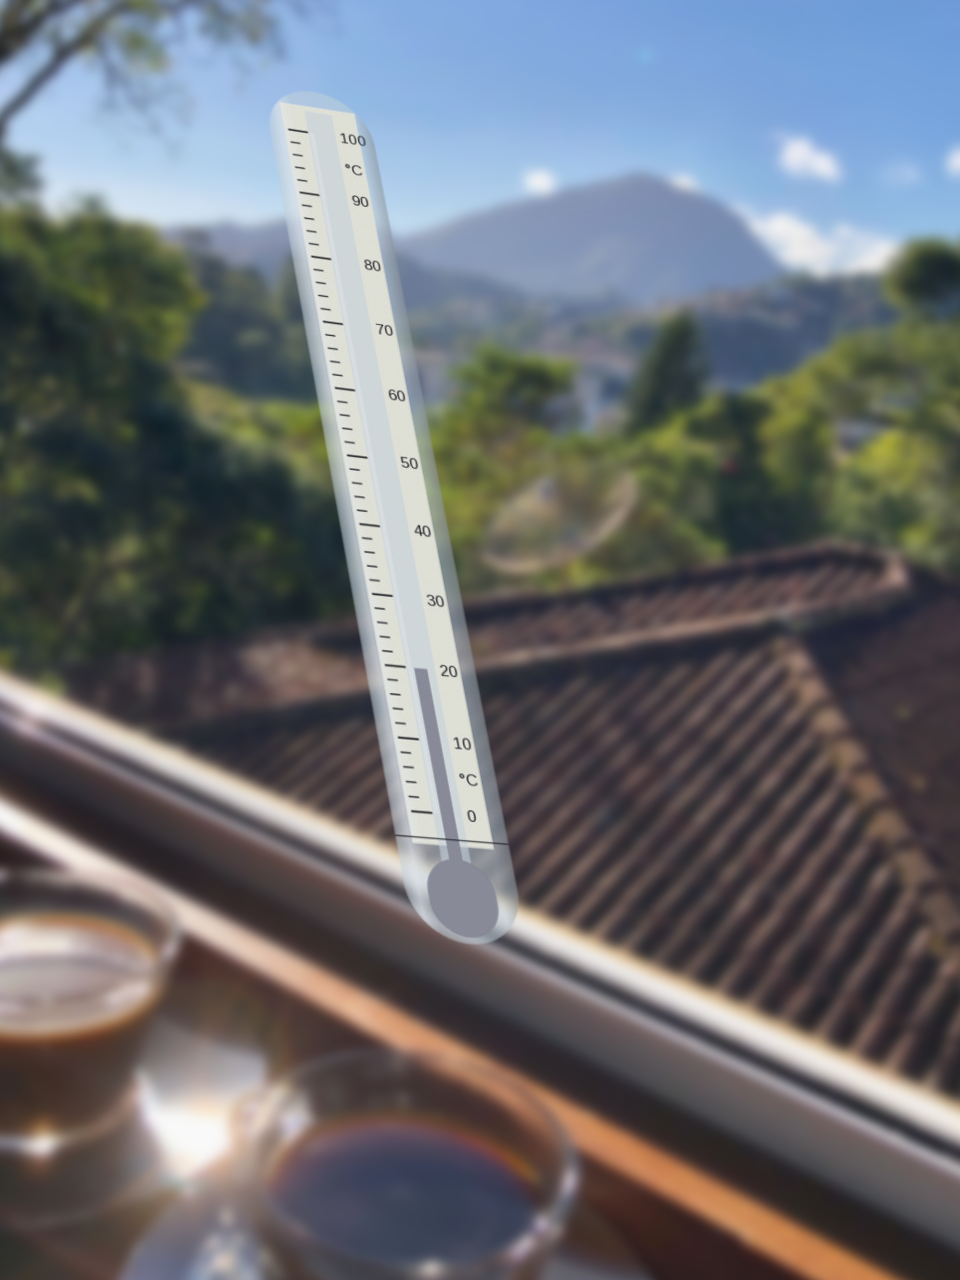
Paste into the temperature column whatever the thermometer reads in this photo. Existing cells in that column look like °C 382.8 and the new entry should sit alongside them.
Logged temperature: °C 20
